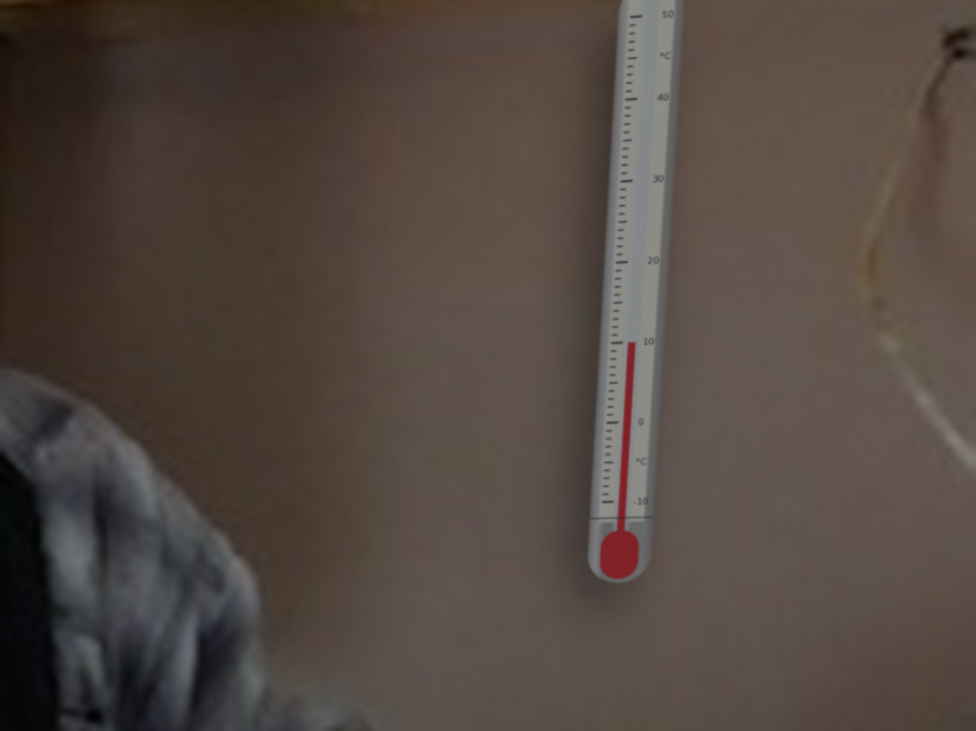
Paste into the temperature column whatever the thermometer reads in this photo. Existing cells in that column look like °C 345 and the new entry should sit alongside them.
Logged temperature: °C 10
